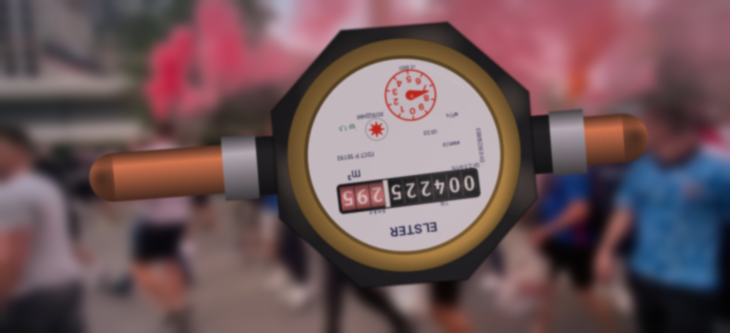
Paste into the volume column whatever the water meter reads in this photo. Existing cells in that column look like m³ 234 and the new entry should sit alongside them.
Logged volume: m³ 4225.2957
